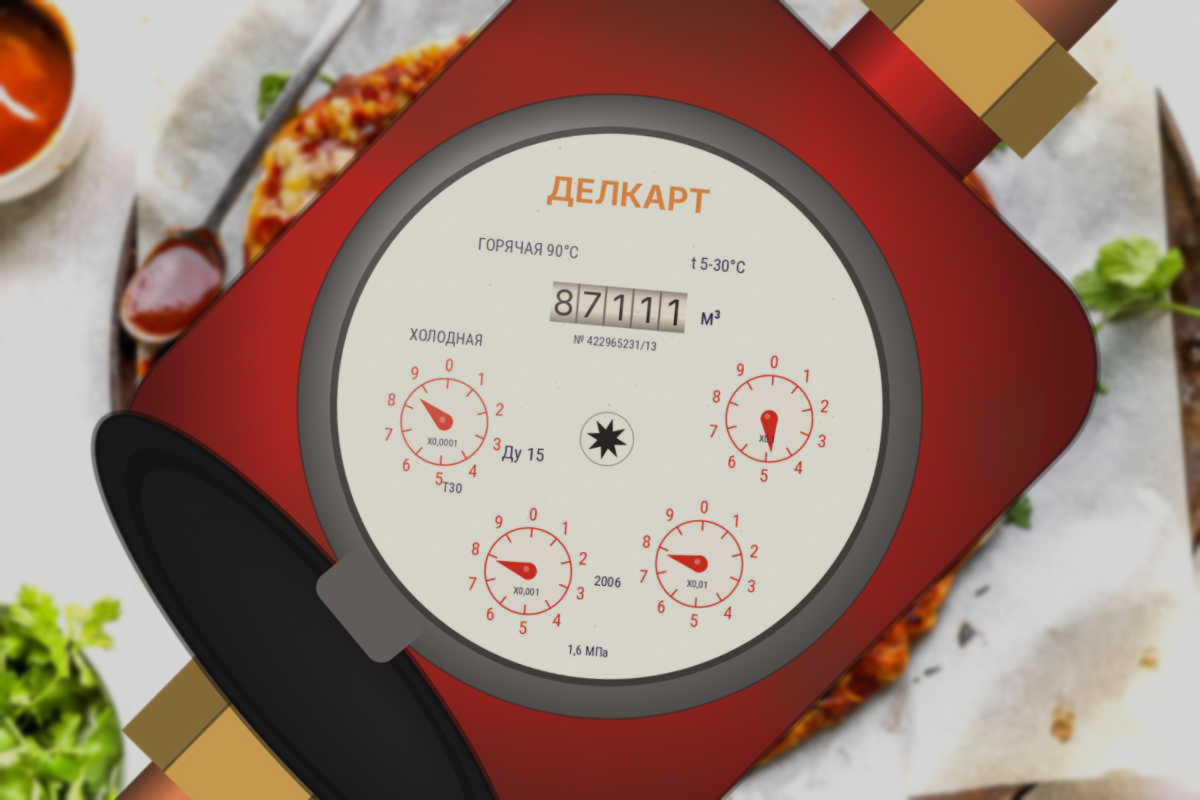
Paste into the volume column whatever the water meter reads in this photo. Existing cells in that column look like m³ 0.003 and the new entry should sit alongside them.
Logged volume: m³ 87111.4778
